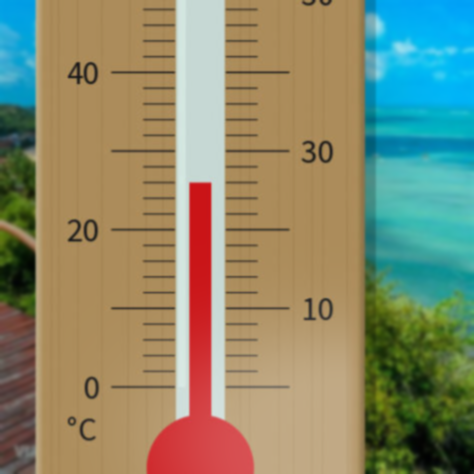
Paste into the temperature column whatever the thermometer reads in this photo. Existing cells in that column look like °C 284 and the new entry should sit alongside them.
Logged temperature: °C 26
